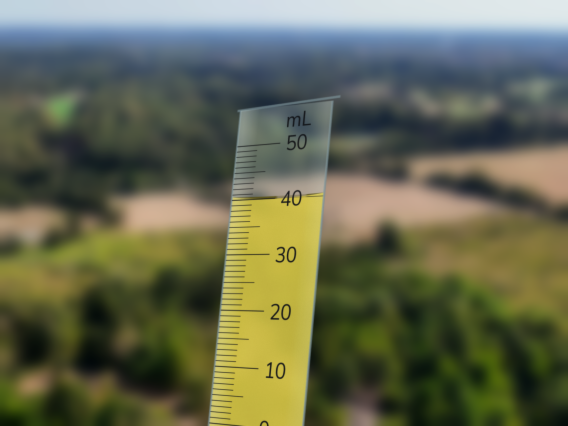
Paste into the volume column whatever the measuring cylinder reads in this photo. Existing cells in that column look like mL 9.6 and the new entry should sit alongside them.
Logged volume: mL 40
